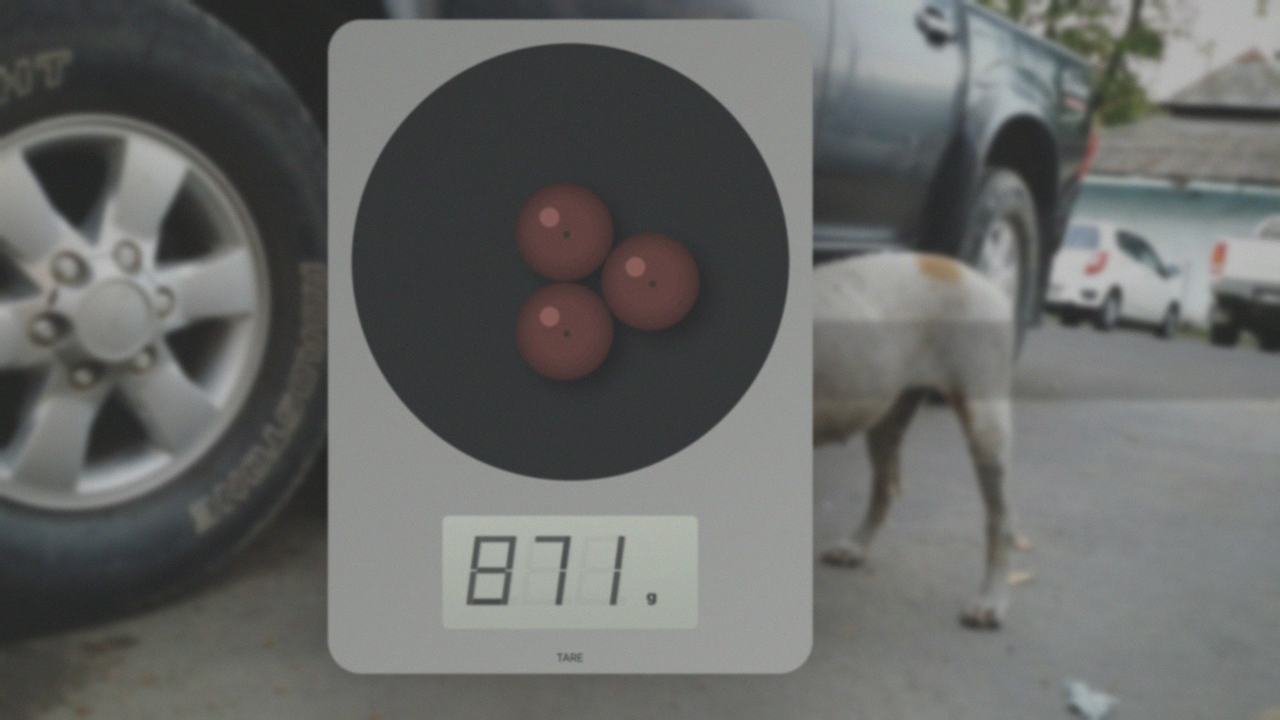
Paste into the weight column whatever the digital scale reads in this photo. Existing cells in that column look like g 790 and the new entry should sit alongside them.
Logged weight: g 871
